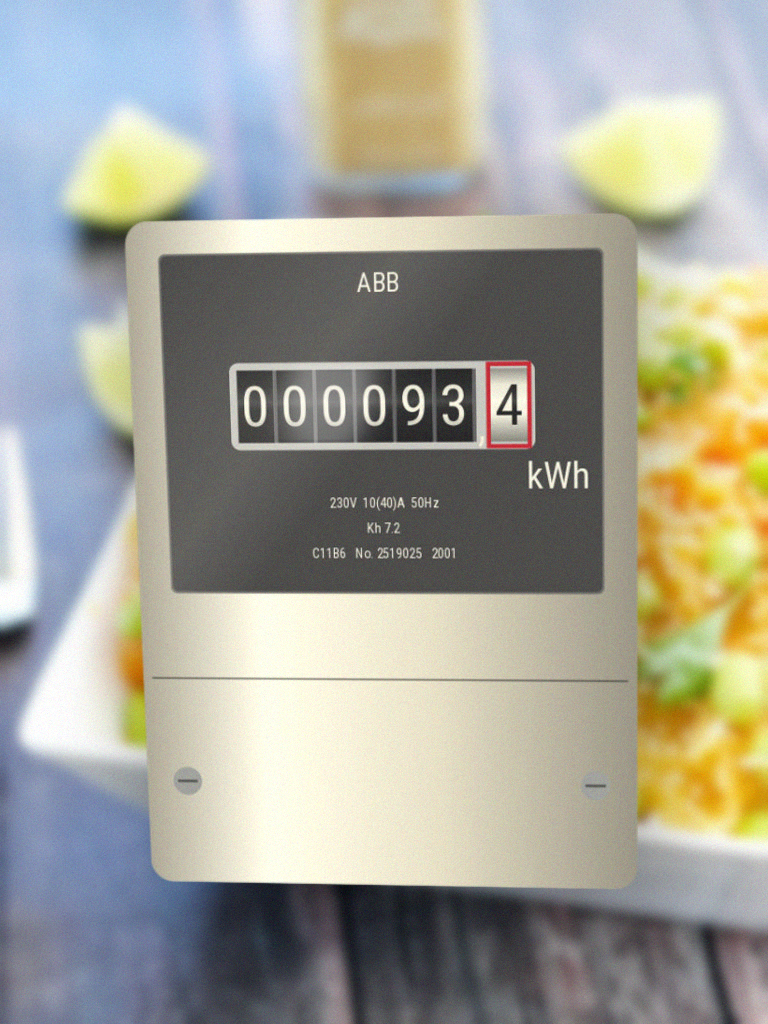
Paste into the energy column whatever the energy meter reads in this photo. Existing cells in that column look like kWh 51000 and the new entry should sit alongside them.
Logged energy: kWh 93.4
